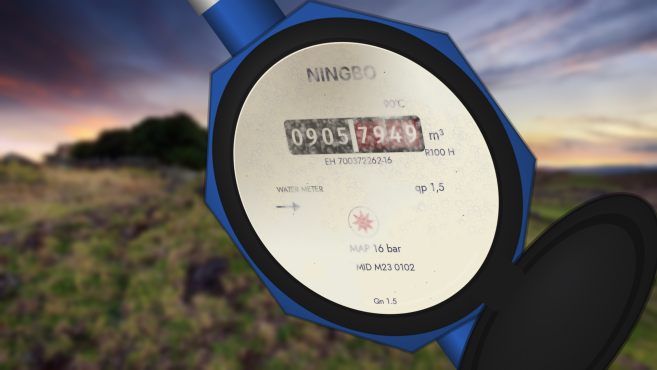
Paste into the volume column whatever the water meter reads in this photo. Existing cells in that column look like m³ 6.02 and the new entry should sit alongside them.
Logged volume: m³ 905.7949
